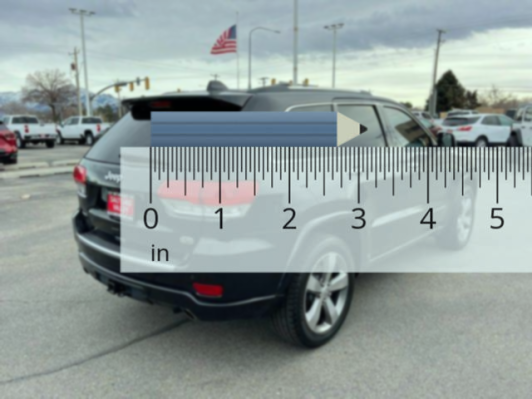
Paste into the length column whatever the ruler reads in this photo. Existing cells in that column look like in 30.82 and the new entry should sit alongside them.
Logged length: in 3.125
